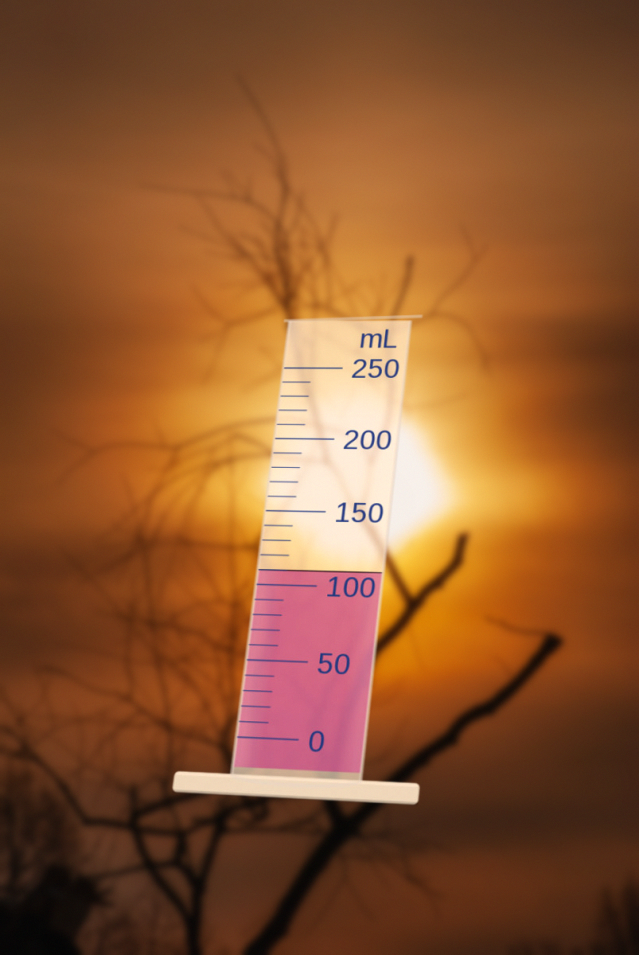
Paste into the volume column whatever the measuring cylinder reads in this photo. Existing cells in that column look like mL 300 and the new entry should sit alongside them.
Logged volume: mL 110
